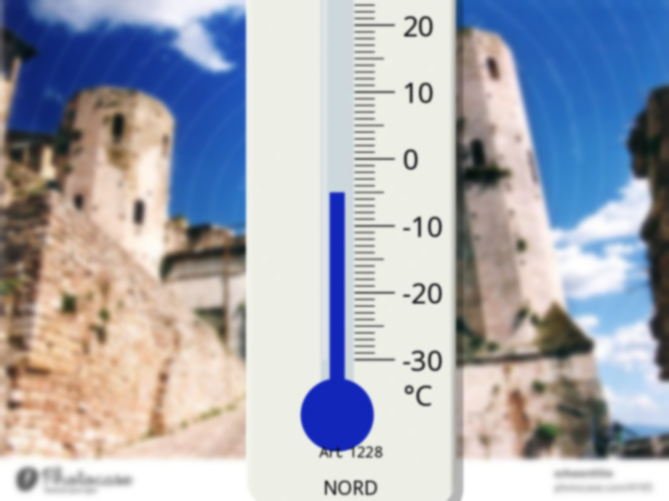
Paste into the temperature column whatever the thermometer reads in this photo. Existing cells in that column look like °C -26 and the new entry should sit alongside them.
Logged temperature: °C -5
